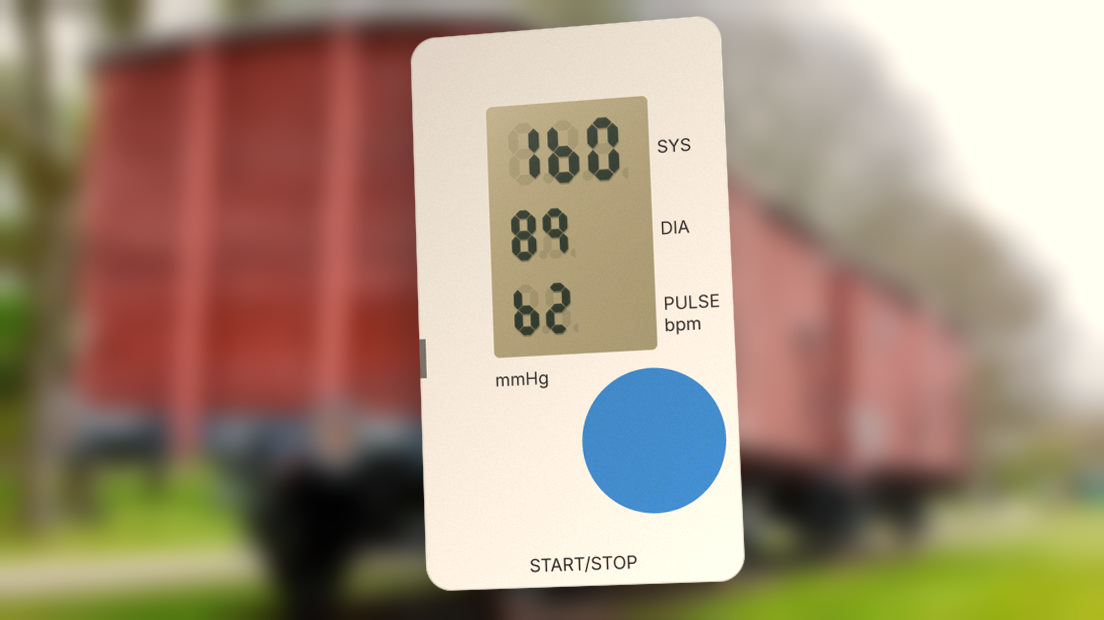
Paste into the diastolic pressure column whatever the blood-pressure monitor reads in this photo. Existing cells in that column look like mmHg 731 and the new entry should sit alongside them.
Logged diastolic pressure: mmHg 89
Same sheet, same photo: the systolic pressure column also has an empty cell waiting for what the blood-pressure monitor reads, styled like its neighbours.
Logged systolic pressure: mmHg 160
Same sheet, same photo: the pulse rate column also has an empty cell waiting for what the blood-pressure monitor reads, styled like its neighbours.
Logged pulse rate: bpm 62
